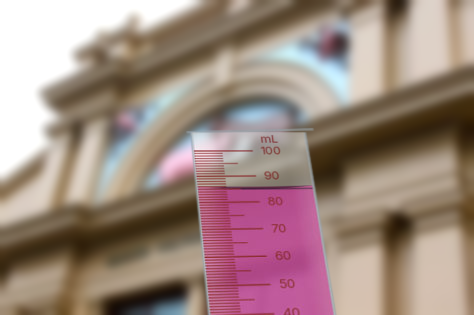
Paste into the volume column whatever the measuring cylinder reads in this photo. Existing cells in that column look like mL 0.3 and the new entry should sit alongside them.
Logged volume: mL 85
